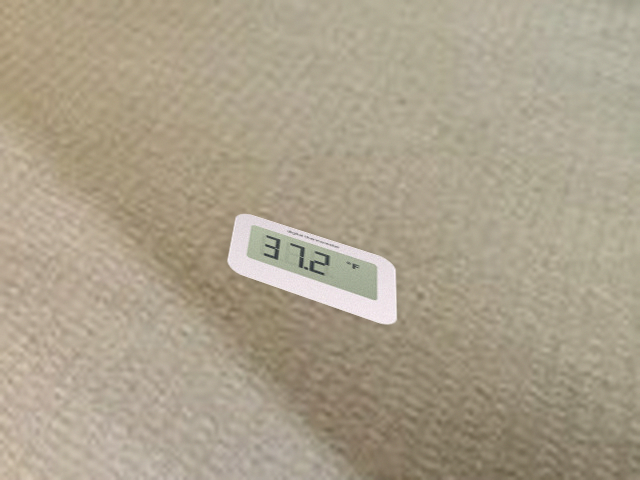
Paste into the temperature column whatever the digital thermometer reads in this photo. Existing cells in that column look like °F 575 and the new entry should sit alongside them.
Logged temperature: °F 37.2
